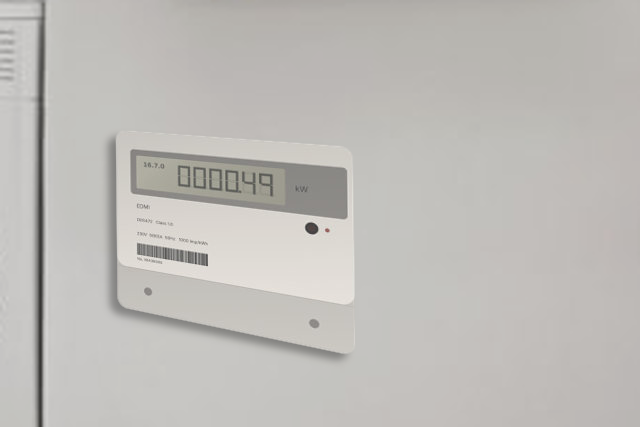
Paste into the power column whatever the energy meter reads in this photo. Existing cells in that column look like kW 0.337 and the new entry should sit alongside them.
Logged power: kW 0.49
